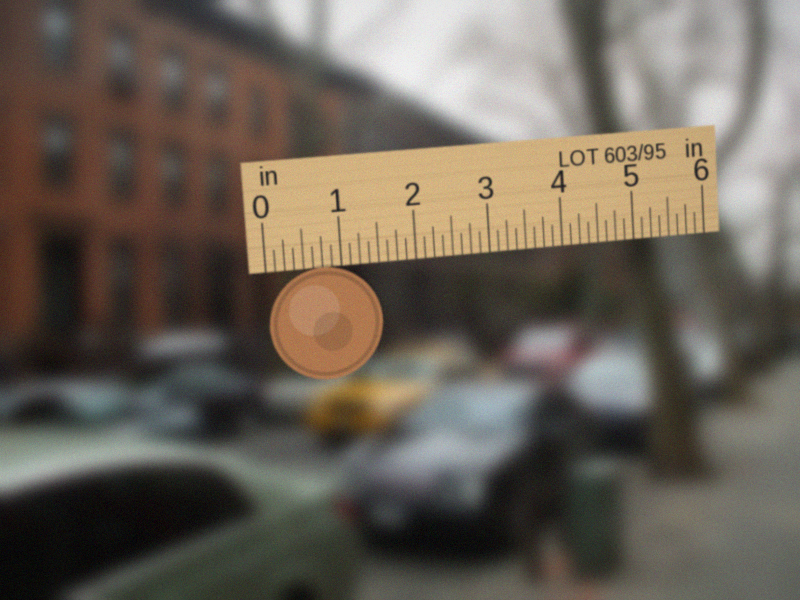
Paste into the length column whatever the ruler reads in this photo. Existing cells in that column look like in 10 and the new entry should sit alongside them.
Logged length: in 1.5
